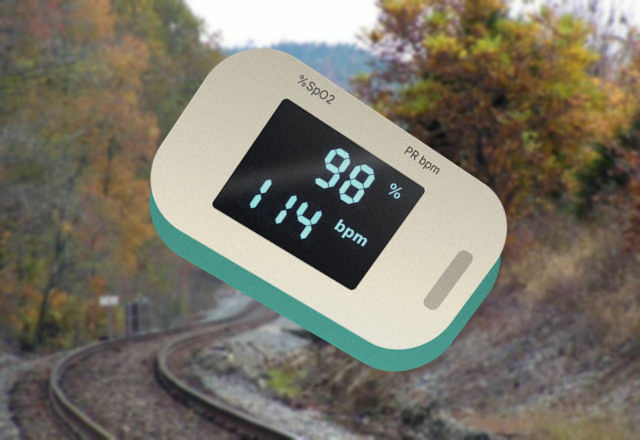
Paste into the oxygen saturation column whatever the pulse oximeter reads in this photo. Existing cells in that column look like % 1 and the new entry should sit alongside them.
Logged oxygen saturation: % 98
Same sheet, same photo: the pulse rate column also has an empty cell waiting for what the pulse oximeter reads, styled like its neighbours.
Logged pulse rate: bpm 114
